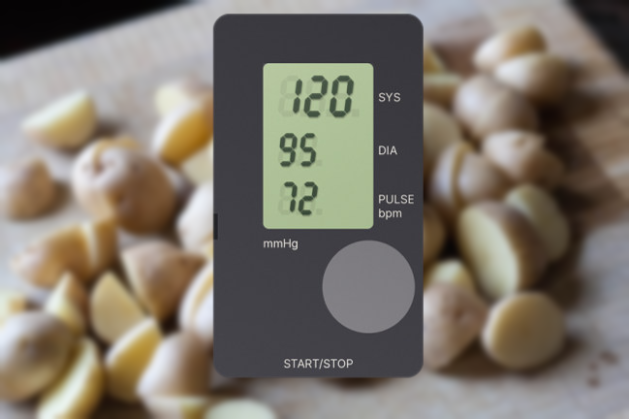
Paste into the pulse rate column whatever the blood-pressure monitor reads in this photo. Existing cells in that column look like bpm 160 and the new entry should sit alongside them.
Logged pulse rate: bpm 72
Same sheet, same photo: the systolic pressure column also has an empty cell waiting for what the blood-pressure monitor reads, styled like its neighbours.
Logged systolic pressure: mmHg 120
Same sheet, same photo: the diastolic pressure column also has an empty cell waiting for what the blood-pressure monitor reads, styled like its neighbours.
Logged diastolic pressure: mmHg 95
